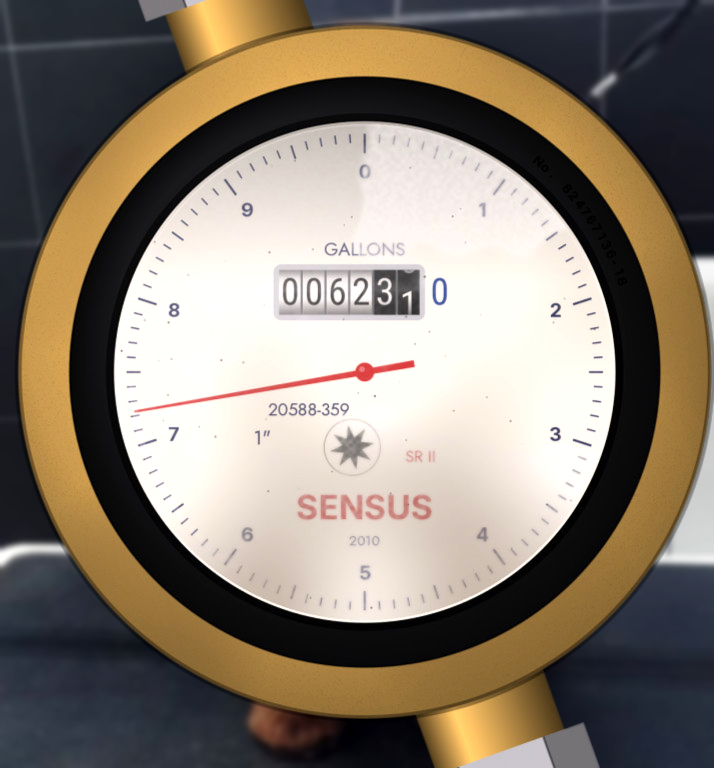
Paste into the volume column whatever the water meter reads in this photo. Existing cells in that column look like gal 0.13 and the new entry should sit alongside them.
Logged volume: gal 62307.2
